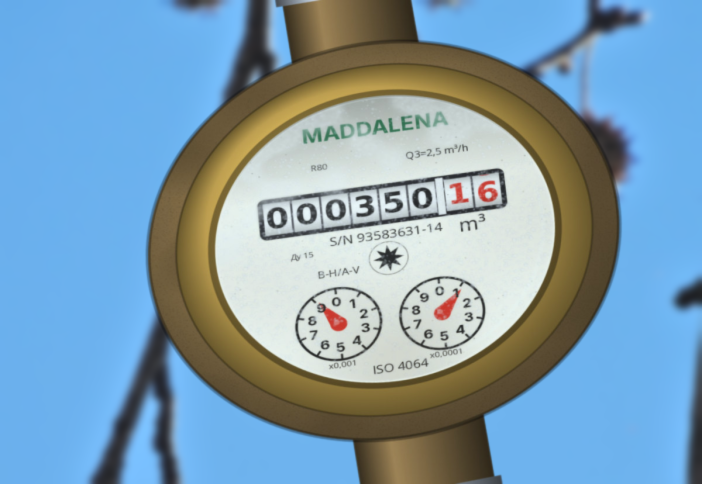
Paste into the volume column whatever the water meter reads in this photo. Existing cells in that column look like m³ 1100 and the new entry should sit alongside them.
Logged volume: m³ 350.1591
